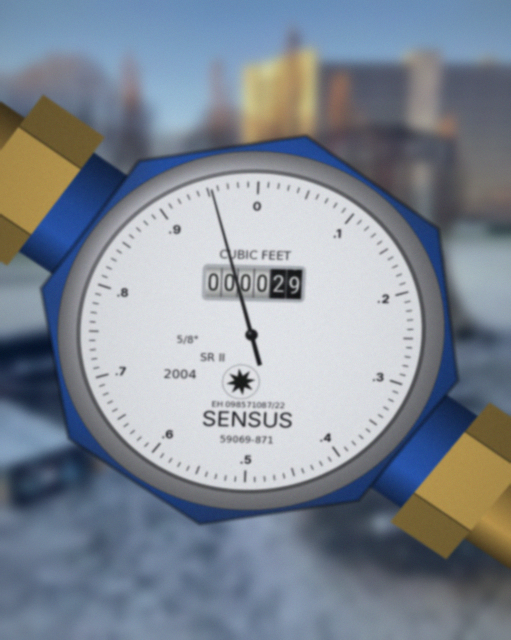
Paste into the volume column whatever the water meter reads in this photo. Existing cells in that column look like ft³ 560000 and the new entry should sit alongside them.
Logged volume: ft³ 28.95
